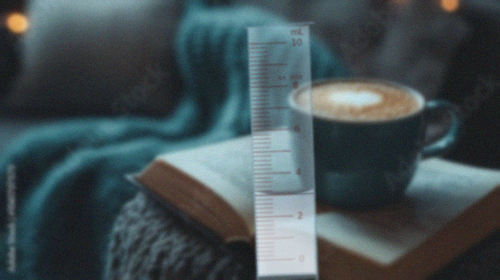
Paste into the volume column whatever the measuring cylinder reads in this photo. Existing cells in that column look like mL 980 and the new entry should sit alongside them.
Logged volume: mL 3
